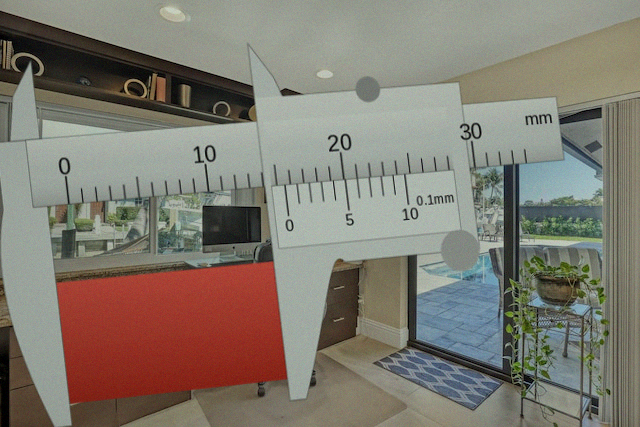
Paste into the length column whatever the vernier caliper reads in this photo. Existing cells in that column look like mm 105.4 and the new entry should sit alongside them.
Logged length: mm 15.6
